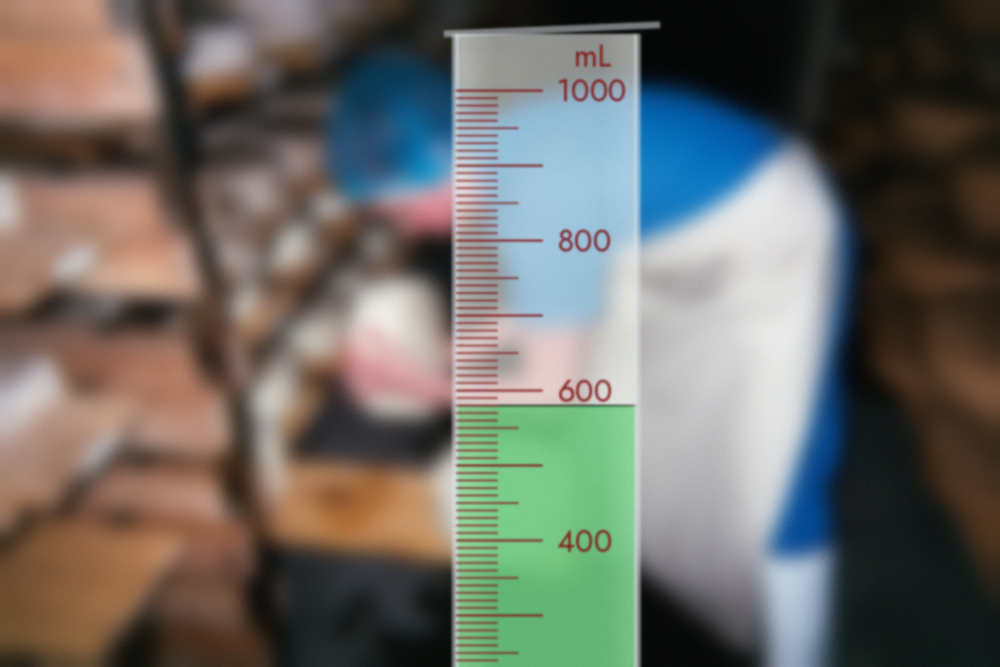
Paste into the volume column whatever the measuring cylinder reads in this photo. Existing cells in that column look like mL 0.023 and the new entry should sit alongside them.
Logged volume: mL 580
